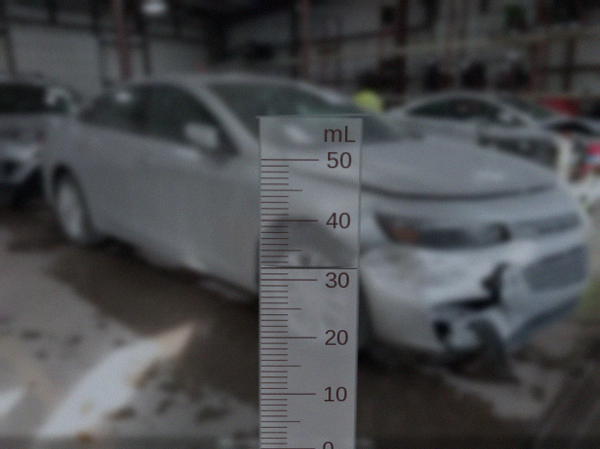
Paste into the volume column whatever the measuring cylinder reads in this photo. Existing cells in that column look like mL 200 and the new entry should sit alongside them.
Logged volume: mL 32
